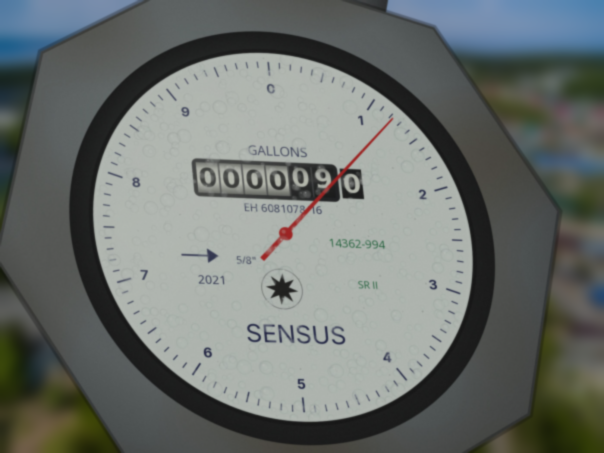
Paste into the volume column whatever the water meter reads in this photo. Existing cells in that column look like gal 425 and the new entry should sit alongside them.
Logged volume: gal 91.2
